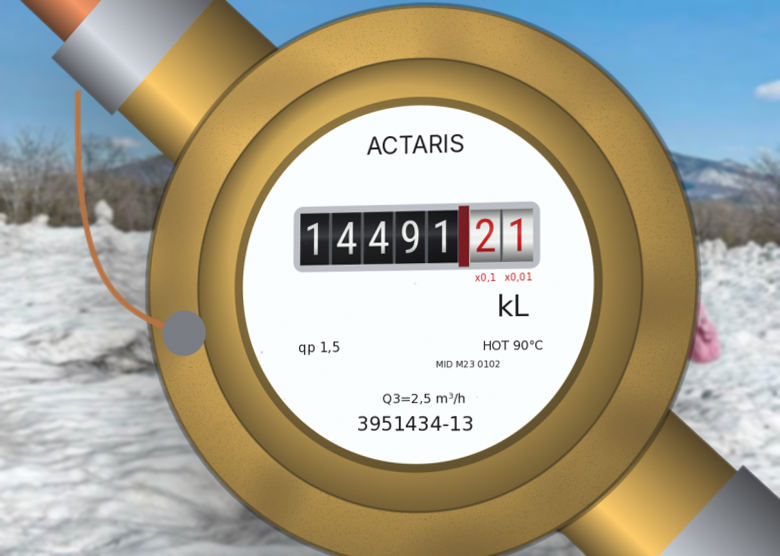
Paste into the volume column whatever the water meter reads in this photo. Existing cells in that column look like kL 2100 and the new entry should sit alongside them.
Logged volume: kL 14491.21
